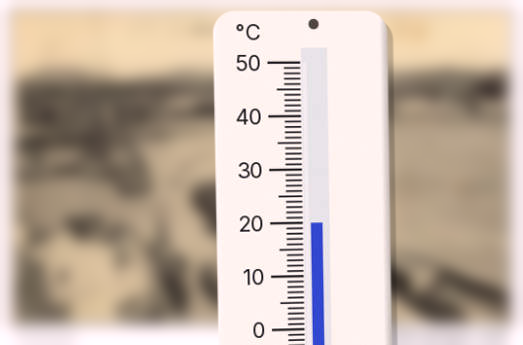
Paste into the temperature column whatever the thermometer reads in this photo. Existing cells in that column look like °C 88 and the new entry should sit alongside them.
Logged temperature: °C 20
